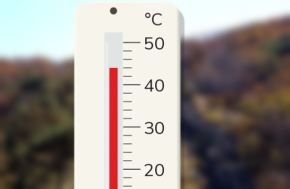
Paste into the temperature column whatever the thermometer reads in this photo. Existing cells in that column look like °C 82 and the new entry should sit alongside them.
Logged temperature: °C 44
